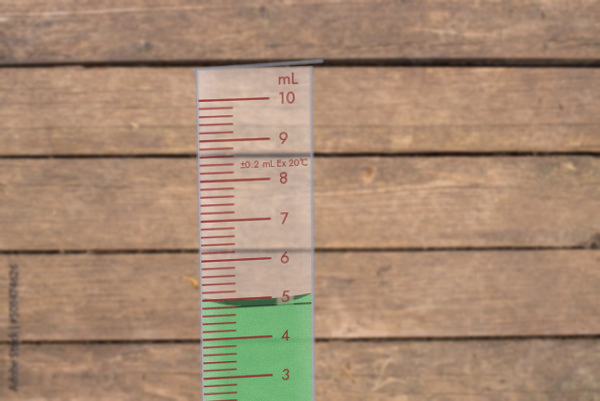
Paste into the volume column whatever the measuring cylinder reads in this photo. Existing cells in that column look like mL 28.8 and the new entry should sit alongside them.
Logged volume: mL 4.8
